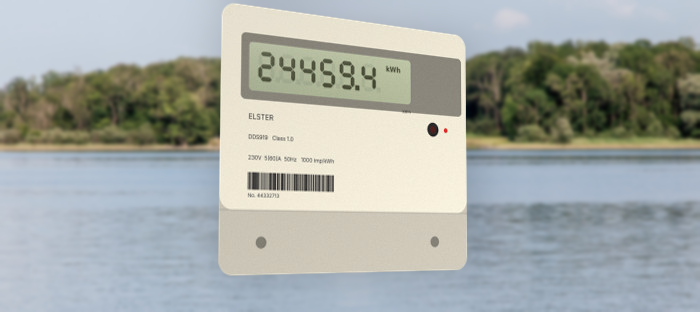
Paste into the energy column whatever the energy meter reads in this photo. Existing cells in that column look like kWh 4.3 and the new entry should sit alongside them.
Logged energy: kWh 24459.4
